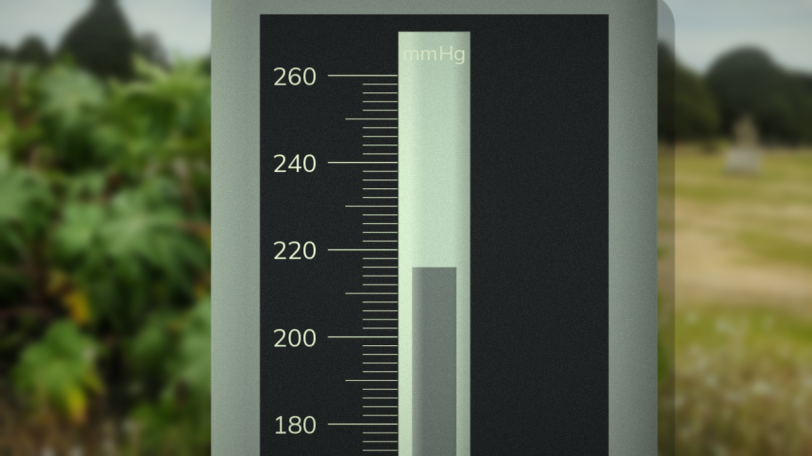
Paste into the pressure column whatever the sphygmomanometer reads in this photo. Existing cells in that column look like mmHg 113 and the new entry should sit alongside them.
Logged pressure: mmHg 216
